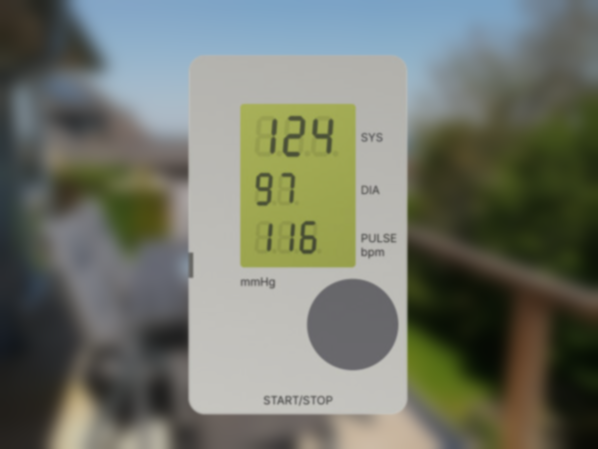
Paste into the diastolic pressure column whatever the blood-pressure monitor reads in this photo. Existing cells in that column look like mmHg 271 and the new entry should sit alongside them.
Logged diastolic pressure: mmHg 97
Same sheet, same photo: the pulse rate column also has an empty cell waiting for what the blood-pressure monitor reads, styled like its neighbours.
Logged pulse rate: bpm 116
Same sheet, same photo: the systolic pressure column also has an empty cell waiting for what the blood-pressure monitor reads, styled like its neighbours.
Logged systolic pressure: mmHg 124
